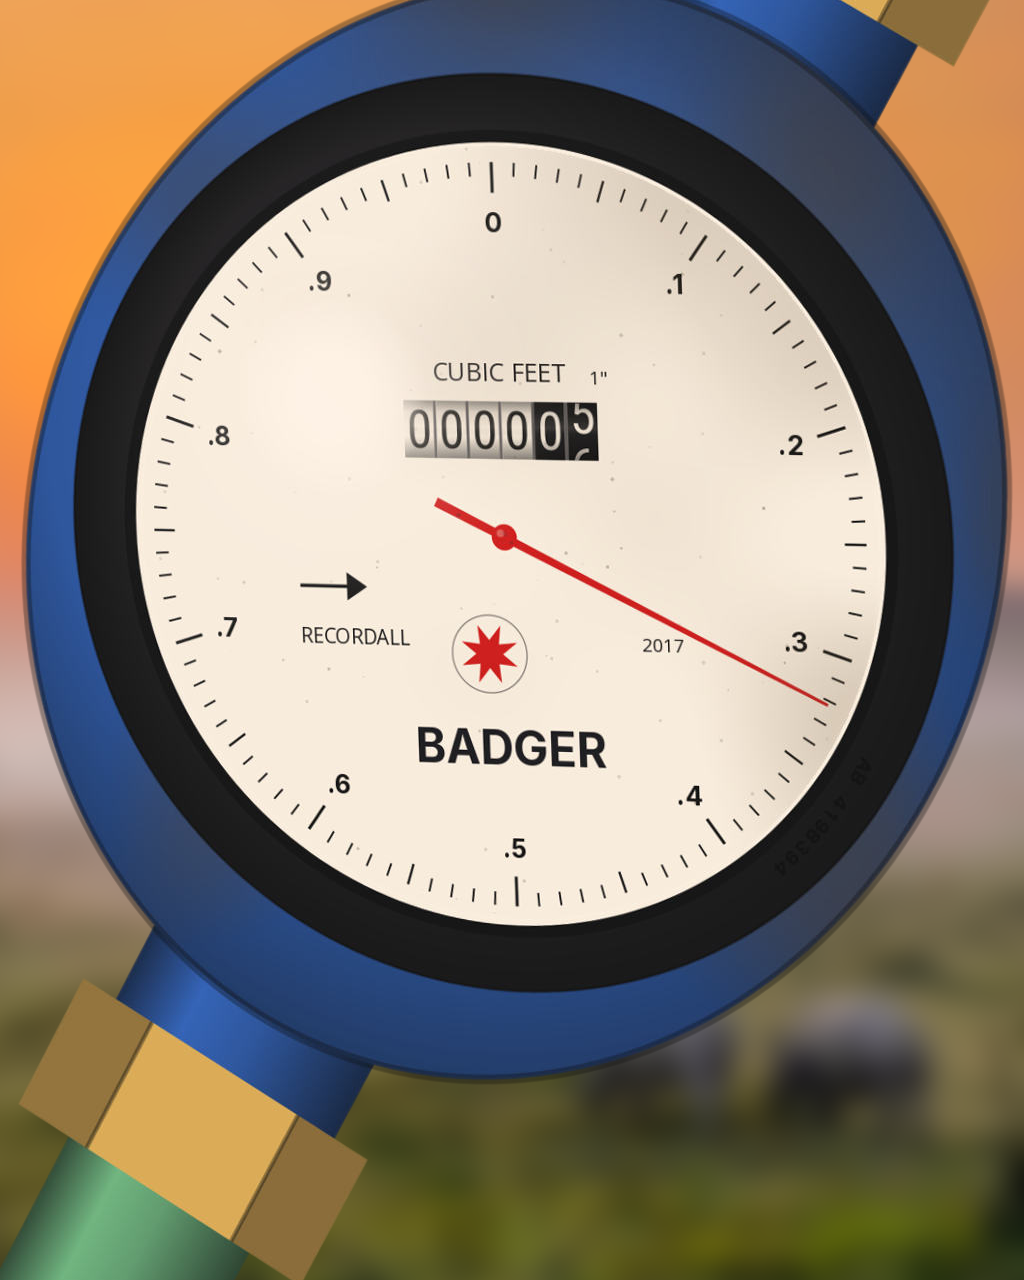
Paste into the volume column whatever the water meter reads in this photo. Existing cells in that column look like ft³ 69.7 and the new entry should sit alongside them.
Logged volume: ft³ 5.32
